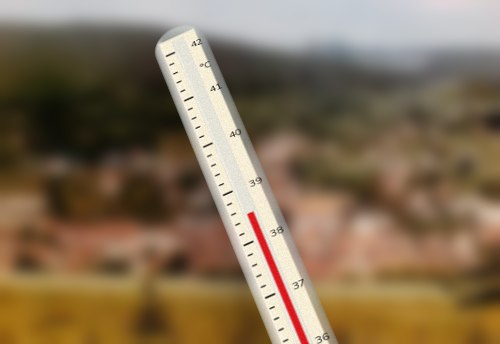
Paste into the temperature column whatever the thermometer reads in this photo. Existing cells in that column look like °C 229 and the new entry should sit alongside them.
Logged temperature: °C 38.5
